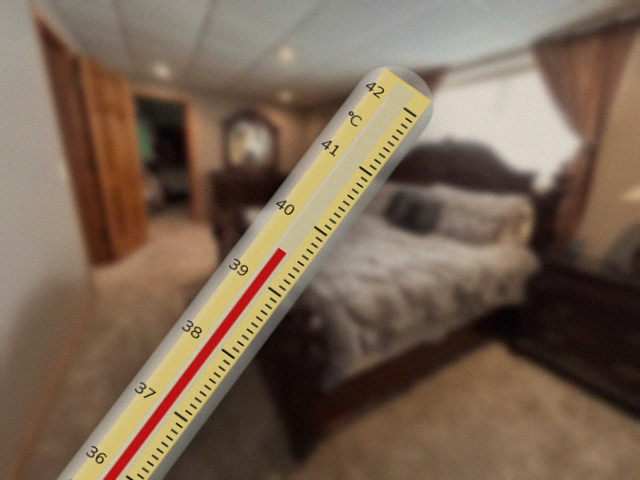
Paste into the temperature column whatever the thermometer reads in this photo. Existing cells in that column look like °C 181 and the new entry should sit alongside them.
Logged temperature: °C 39.5
